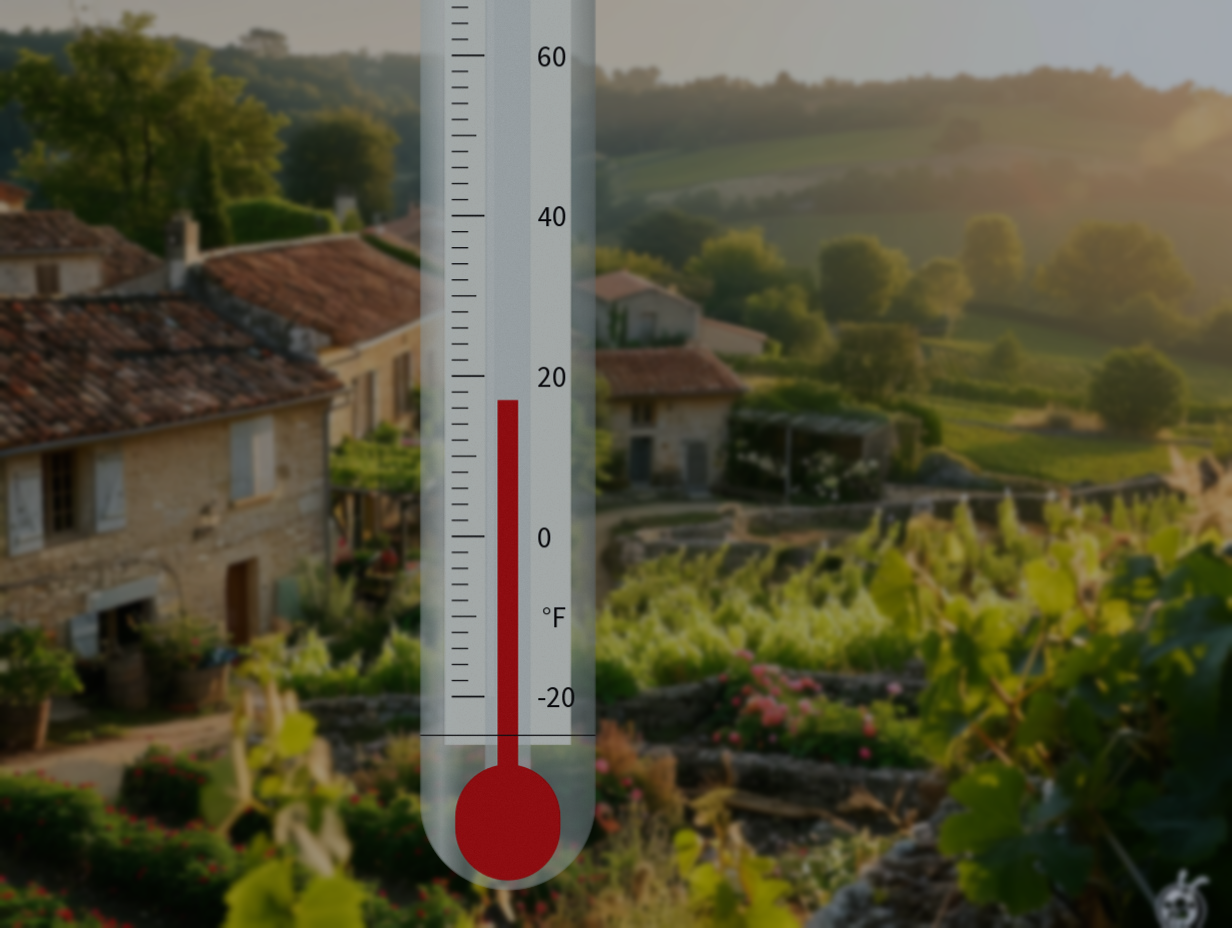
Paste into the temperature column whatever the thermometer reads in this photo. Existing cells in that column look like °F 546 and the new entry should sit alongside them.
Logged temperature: °F 17
